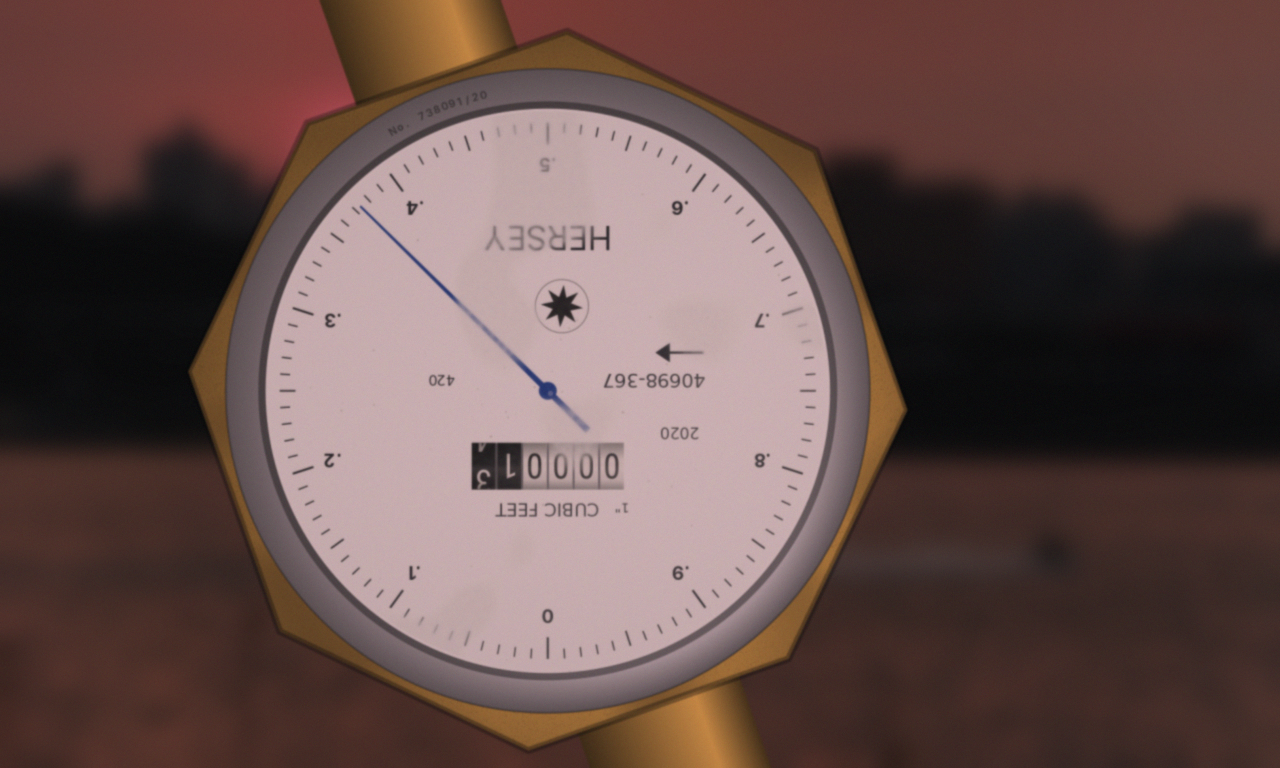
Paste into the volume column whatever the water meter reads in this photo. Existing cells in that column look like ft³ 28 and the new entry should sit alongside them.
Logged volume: ft³ 13.37
